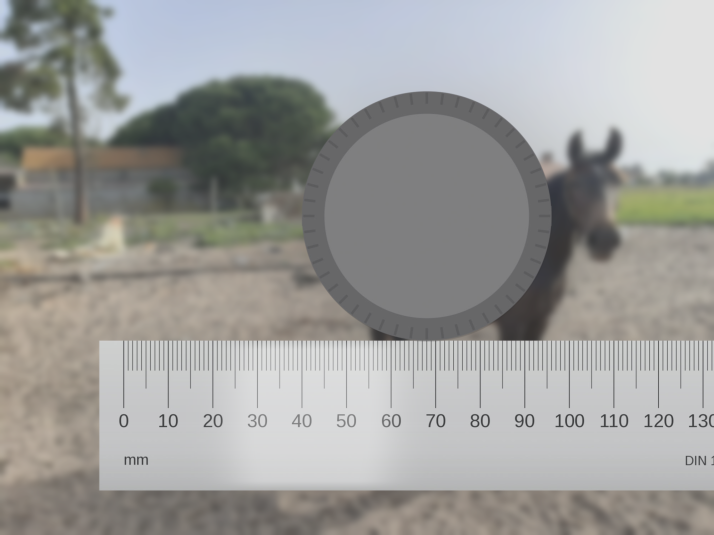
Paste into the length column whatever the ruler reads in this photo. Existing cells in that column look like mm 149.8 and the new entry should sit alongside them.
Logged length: mm 56
